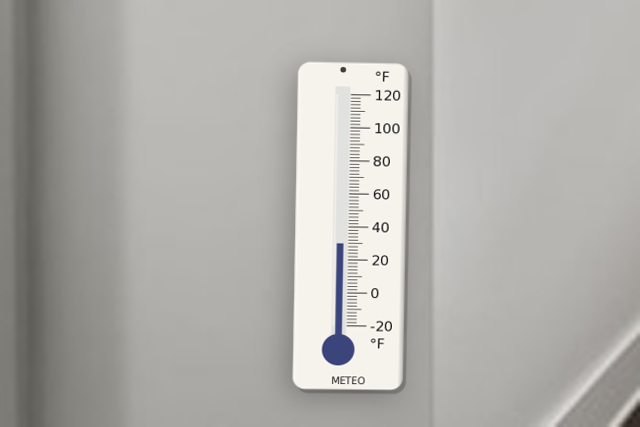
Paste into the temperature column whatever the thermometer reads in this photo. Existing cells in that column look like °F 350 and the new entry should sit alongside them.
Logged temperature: °F 30
